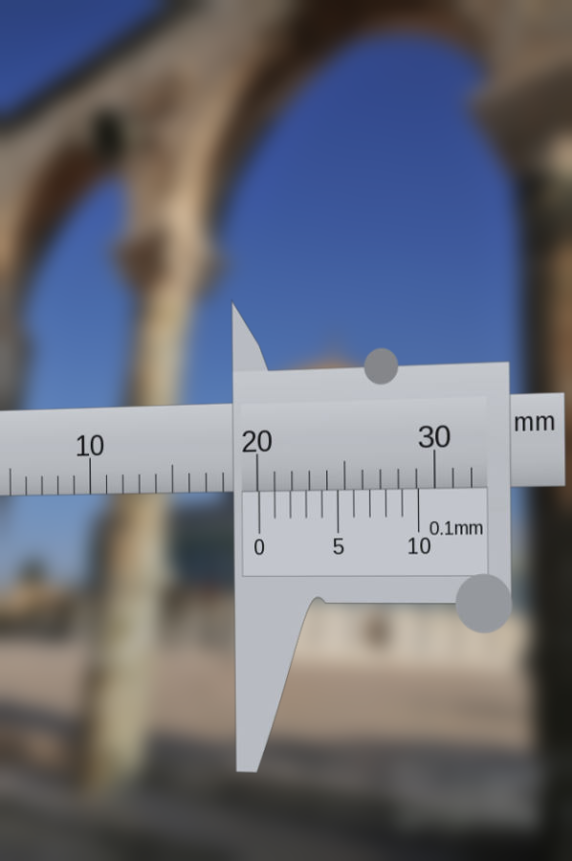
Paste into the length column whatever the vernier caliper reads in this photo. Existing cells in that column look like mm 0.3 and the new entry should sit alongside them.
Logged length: mm 20.1
